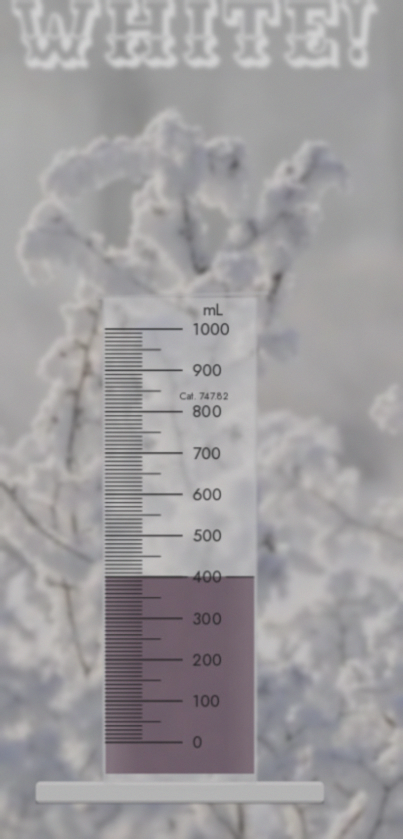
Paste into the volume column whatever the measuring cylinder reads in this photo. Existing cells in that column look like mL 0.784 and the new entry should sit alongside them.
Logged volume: mL 400
